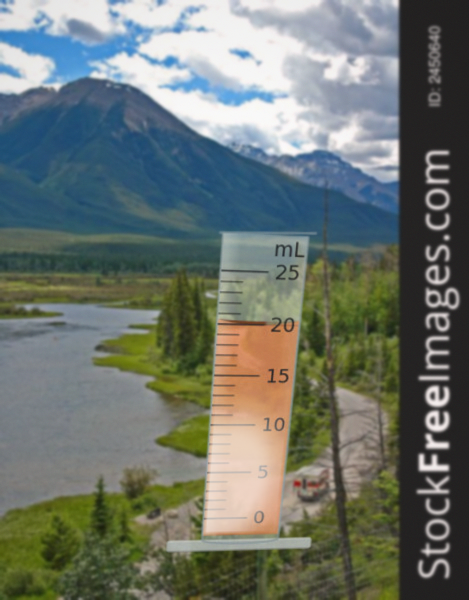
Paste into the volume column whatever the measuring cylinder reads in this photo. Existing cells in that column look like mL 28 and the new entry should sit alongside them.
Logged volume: mL 20
